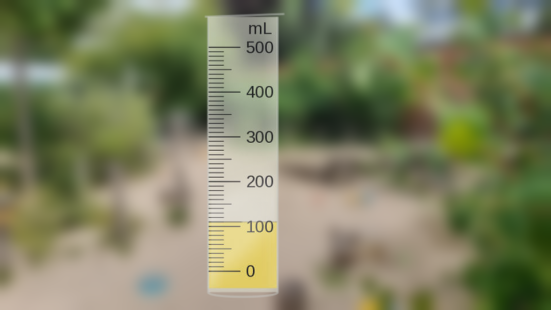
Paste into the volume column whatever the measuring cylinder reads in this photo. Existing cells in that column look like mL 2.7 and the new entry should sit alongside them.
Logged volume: mL 110
